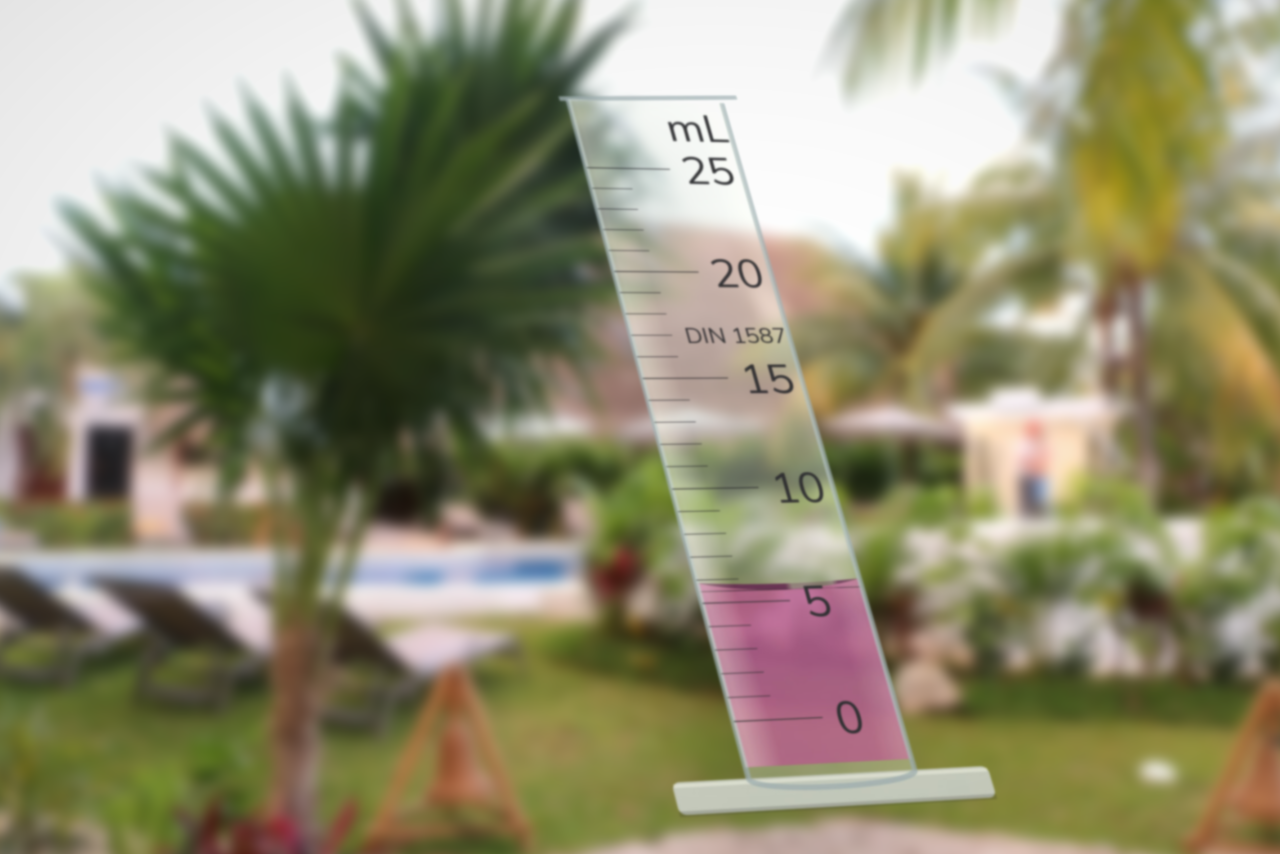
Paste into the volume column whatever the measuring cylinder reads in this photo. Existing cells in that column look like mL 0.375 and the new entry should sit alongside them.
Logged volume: mL 5.5
